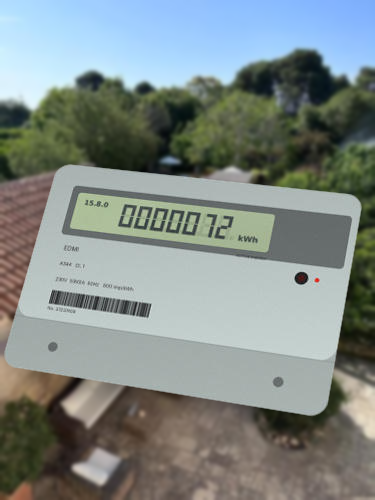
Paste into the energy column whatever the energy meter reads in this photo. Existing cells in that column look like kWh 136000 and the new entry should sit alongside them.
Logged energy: kWh 72
